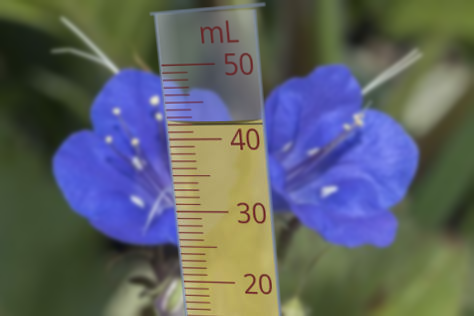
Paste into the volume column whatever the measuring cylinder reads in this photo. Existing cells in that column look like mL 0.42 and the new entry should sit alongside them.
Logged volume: mL 42
